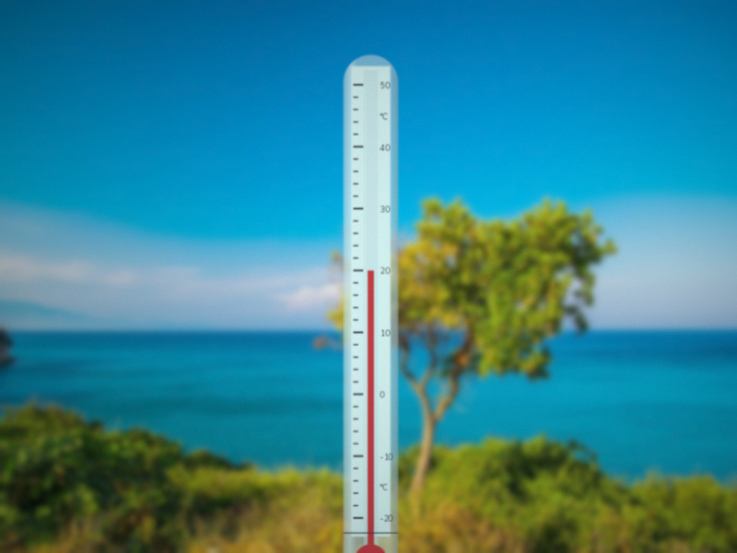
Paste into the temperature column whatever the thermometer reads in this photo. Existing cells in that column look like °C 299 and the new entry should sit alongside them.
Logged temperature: °C 20
